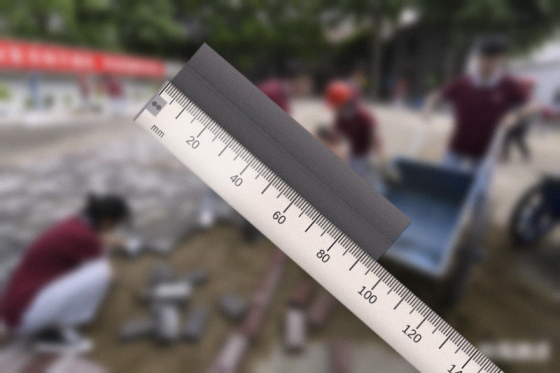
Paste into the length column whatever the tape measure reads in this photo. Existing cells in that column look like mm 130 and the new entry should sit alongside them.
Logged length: mm 95
